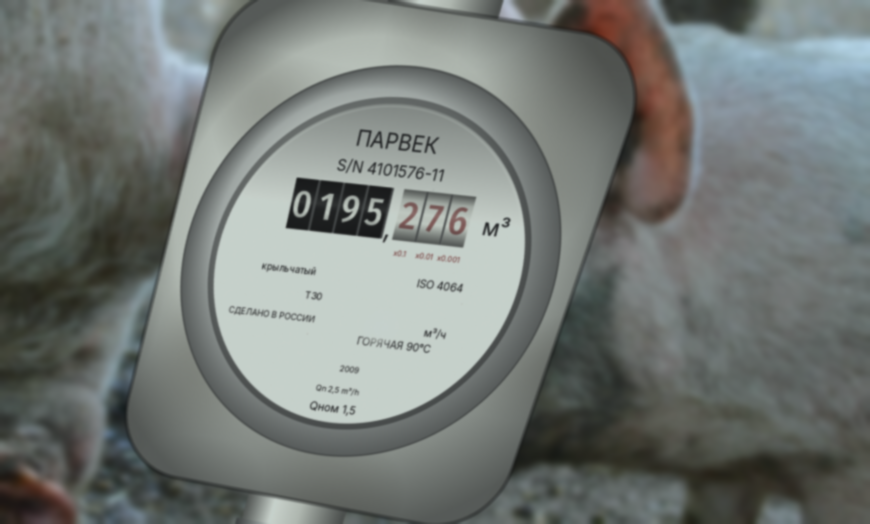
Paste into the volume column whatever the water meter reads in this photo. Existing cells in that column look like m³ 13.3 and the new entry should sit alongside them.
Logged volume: m³ 195.276
